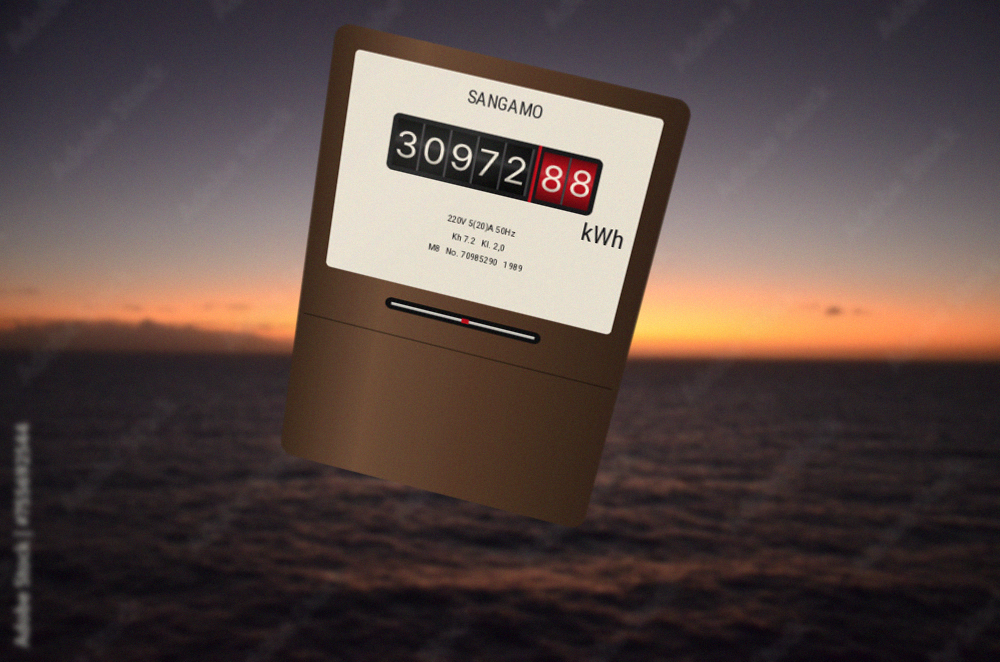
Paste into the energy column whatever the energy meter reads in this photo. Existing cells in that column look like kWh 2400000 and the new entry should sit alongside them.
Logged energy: kWh 30972.88
